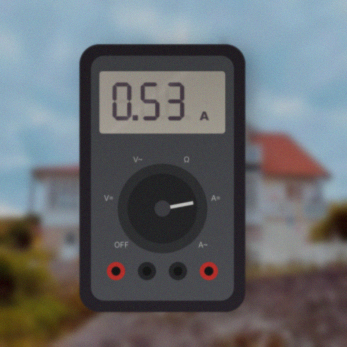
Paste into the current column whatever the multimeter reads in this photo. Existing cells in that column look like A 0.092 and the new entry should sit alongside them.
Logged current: A 0.53
